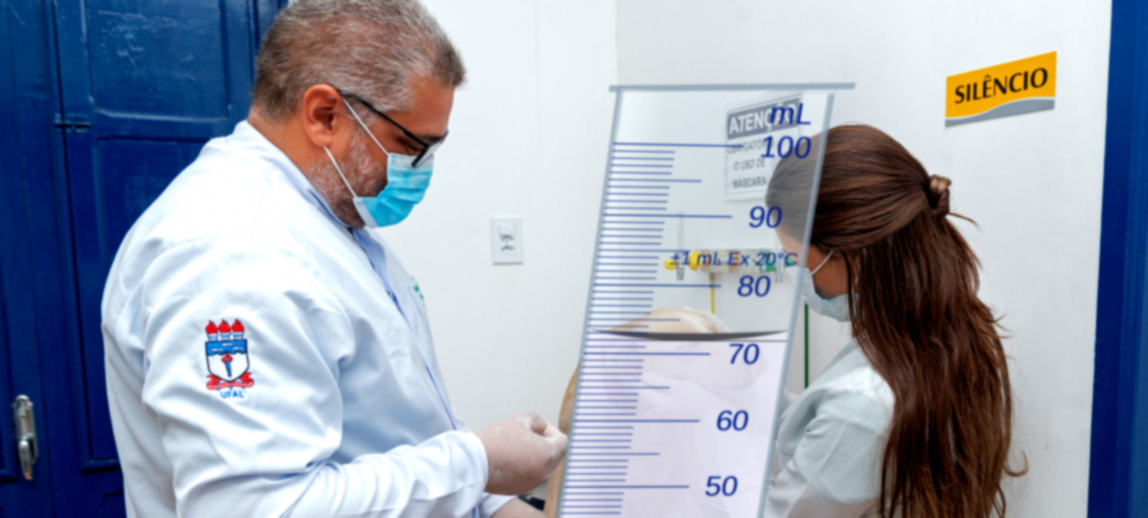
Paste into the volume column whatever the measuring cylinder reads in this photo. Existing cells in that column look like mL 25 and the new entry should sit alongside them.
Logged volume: mL 72
